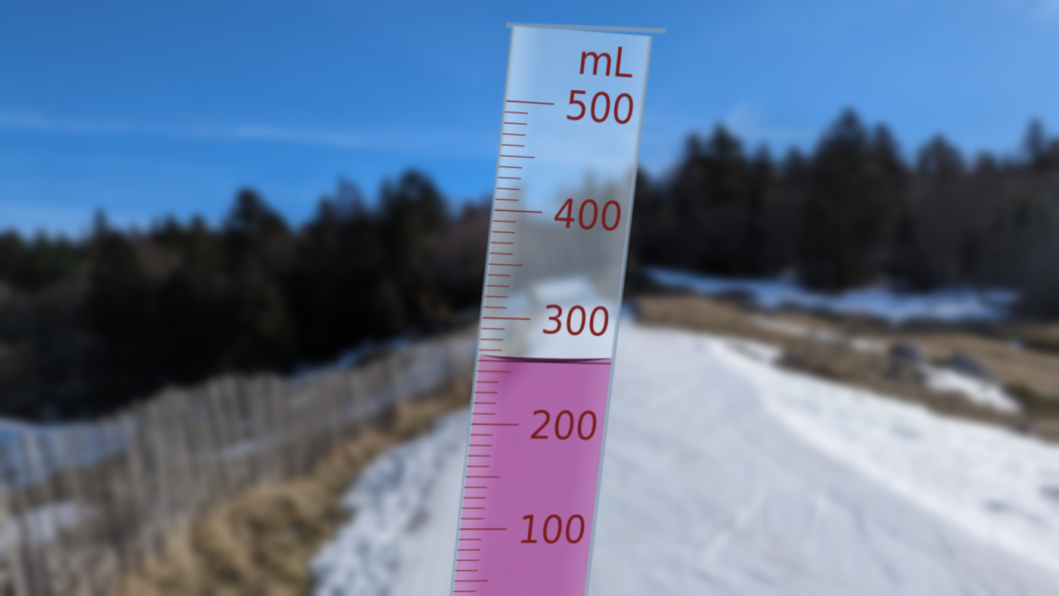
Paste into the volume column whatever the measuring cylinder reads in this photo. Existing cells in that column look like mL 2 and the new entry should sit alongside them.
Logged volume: mL 260
